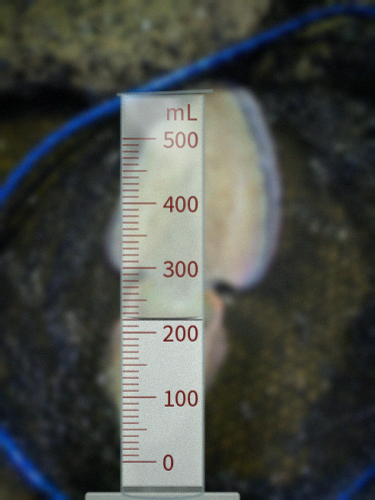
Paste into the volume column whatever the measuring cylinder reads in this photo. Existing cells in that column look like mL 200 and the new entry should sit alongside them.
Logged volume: mL 220
